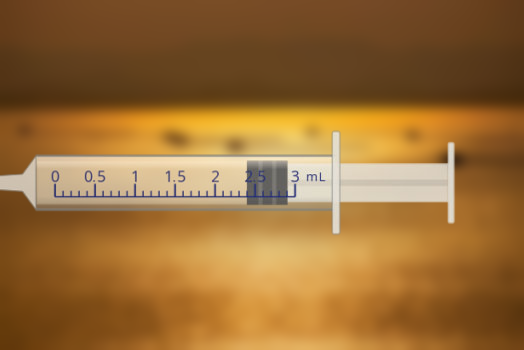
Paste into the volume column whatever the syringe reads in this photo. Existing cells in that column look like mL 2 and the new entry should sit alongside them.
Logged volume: mL 2.4
